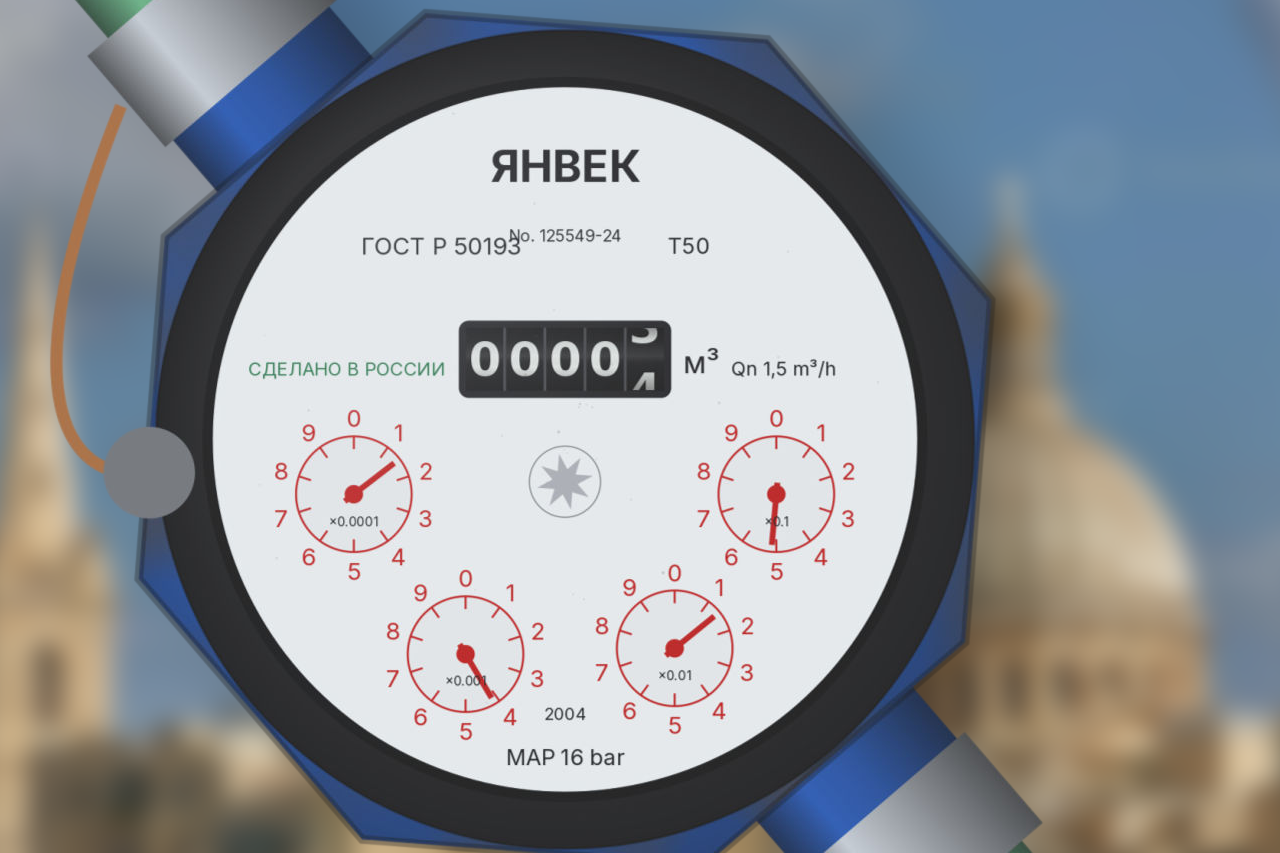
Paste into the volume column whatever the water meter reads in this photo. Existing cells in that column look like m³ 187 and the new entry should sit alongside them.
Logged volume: m³ 3.5141
